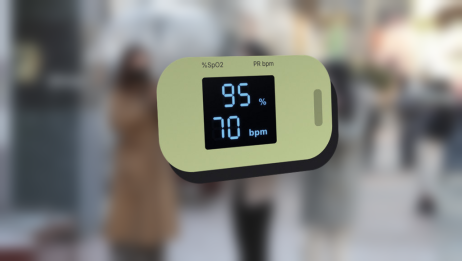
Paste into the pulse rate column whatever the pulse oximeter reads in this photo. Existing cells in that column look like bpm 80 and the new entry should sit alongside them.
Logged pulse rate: bpm 70
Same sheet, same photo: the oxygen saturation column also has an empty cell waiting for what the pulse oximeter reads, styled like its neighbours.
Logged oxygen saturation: % 95
